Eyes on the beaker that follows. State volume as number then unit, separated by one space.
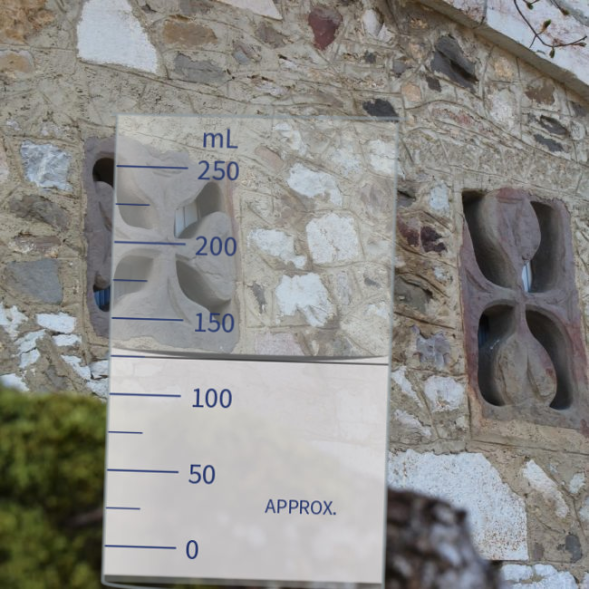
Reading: 125 mL
